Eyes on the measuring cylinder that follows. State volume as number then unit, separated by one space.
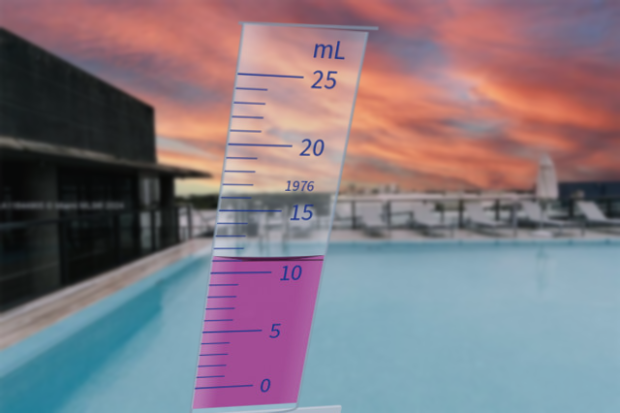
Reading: 11 mL
